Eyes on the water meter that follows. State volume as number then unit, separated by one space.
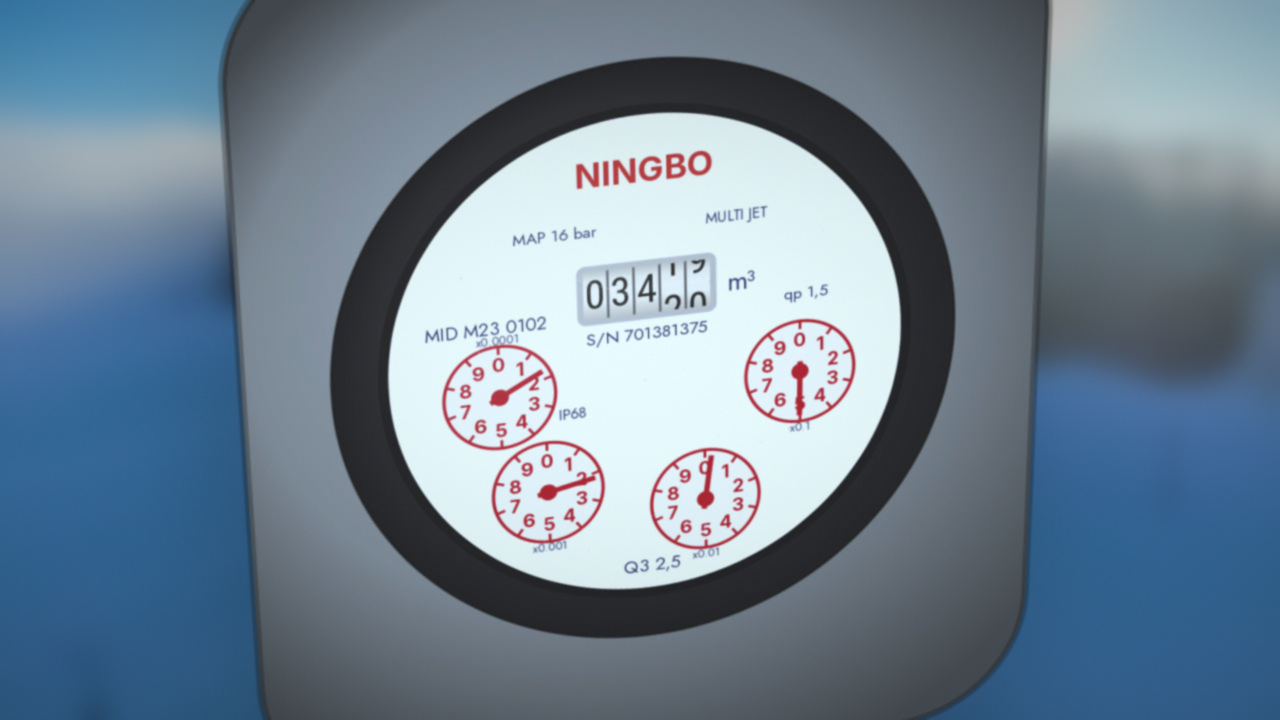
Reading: 3419.5021 m³
